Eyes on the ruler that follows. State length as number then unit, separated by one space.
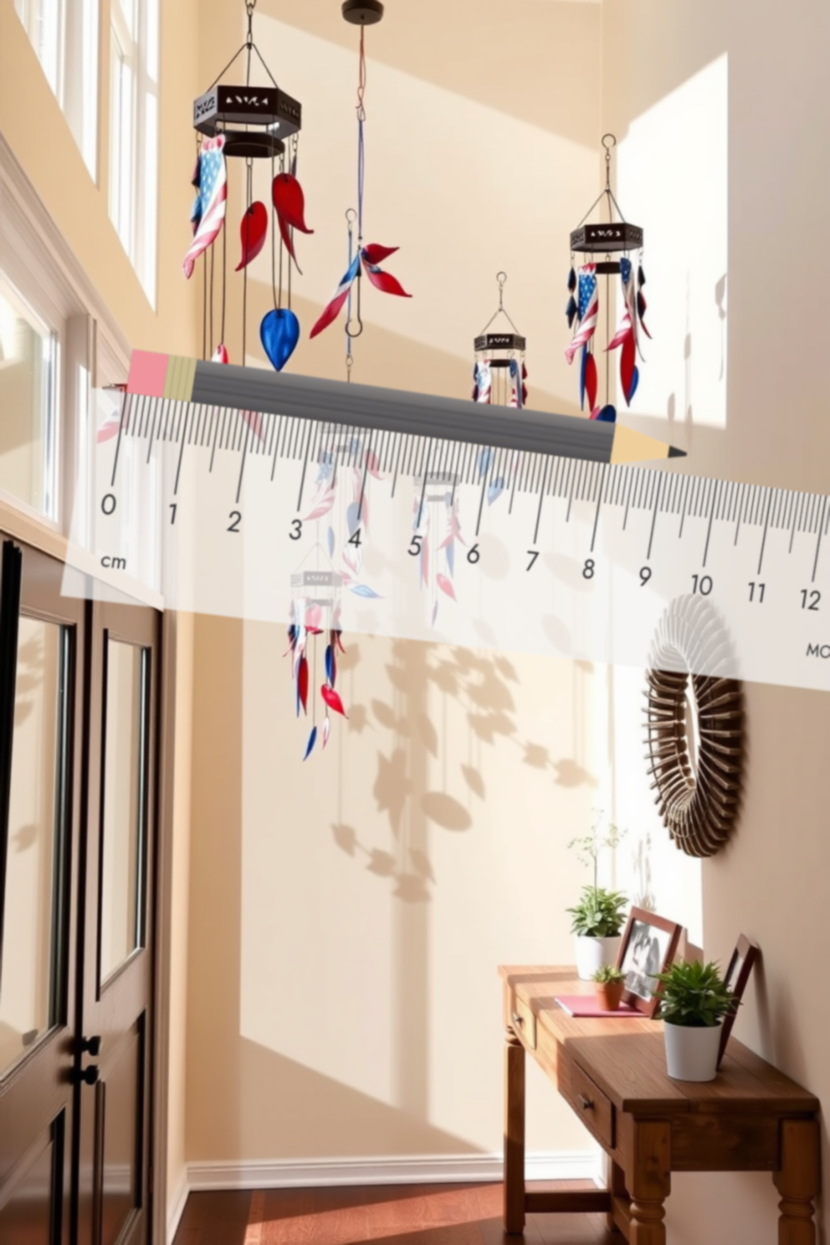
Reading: 9.4 cm
